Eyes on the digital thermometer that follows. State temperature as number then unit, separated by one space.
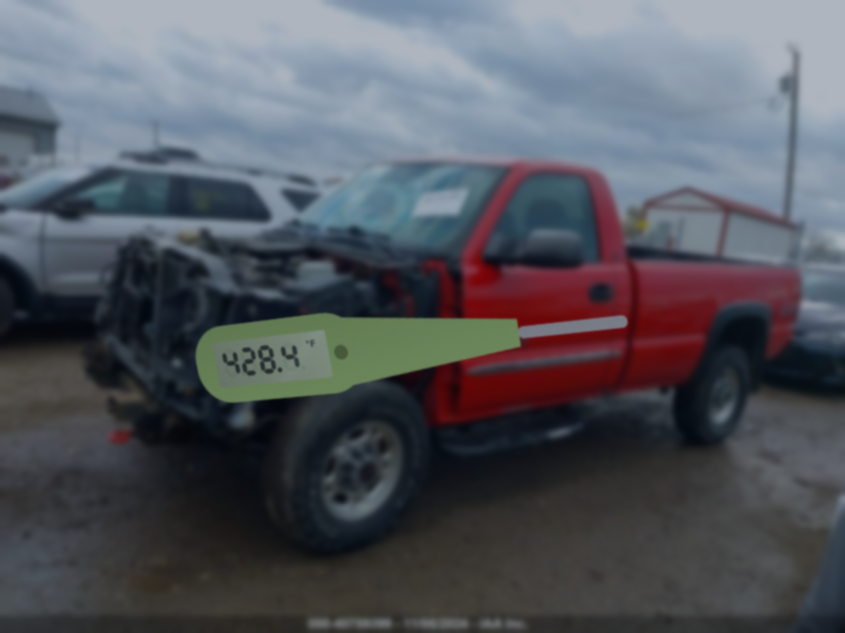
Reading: 428.4 °F
